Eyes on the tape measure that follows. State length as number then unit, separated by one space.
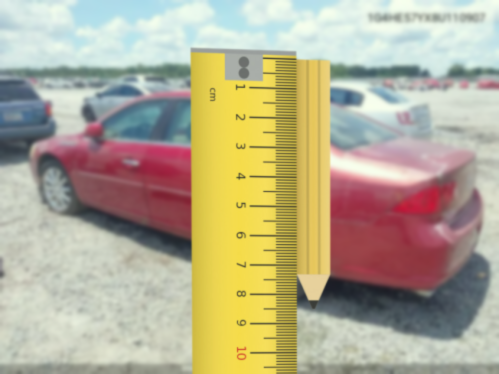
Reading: 8.5 cm
